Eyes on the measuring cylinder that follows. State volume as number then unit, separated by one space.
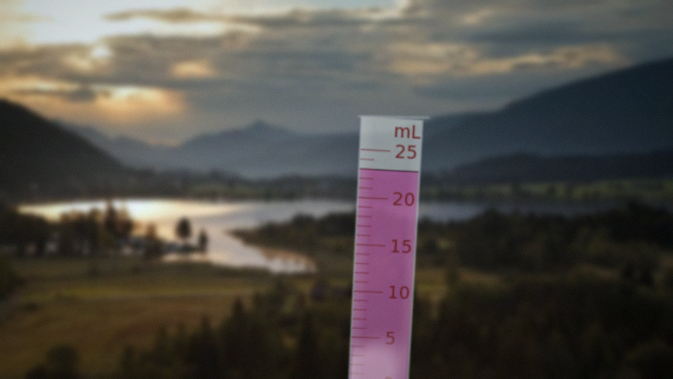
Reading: 23 mL
